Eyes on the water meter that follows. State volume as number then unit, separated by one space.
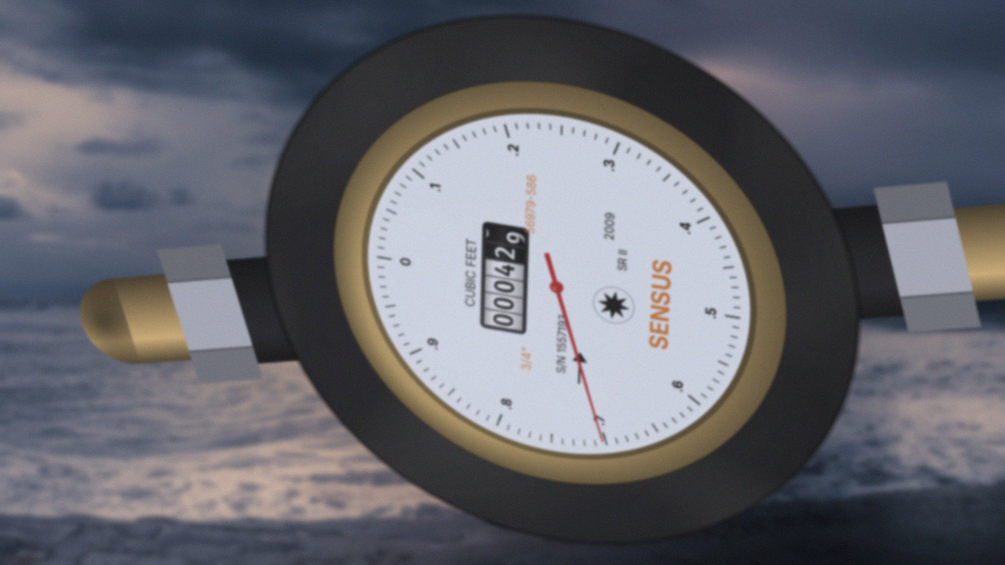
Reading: 428.70 ft³
